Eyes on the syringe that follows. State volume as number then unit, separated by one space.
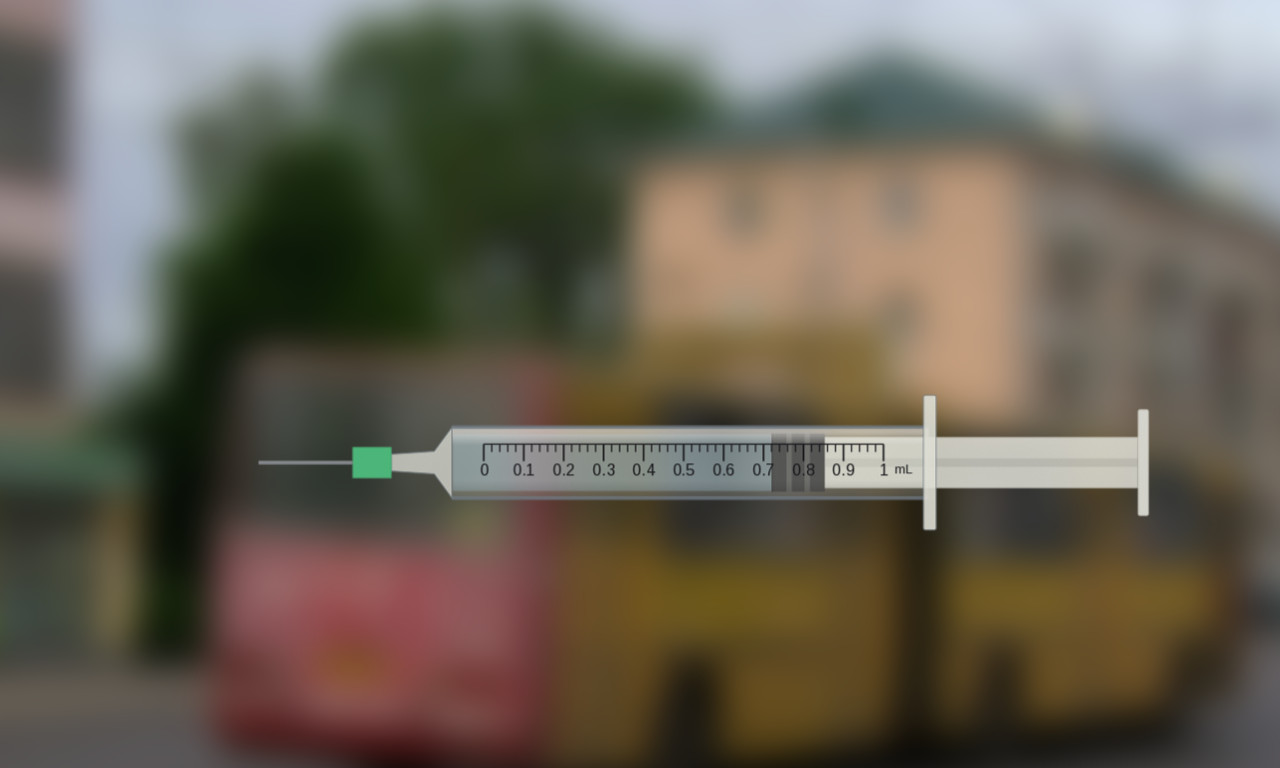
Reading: 0.72 mL
